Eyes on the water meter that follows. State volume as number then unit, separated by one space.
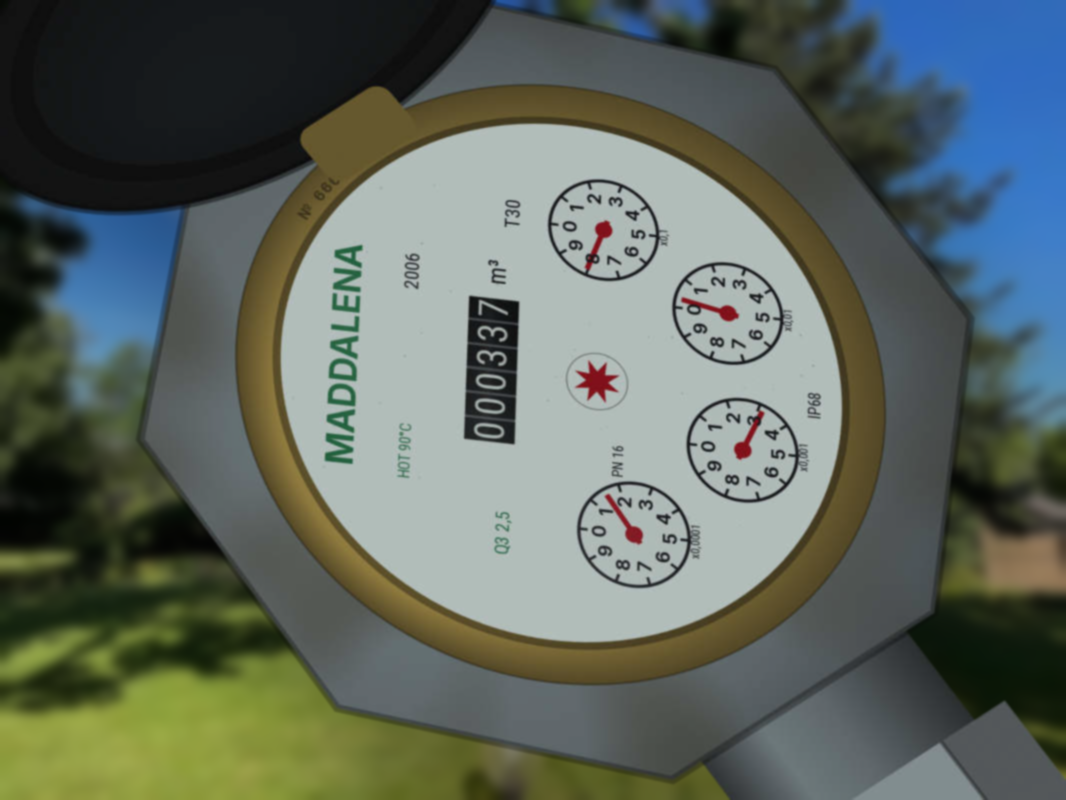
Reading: 337.8031 m³
